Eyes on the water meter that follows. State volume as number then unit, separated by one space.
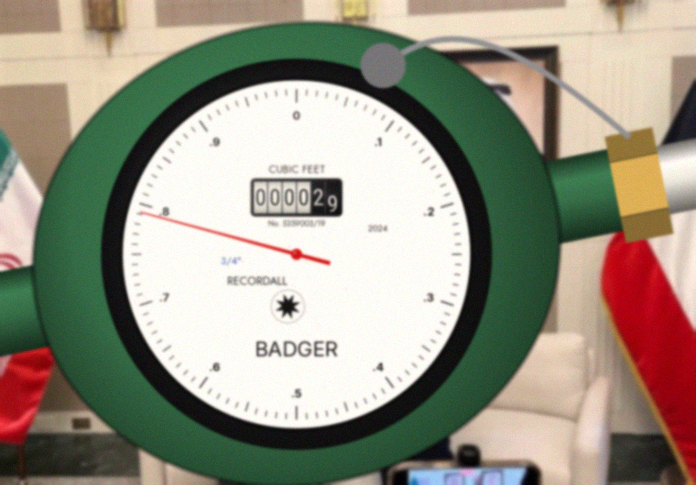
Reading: 28.79 ft³
